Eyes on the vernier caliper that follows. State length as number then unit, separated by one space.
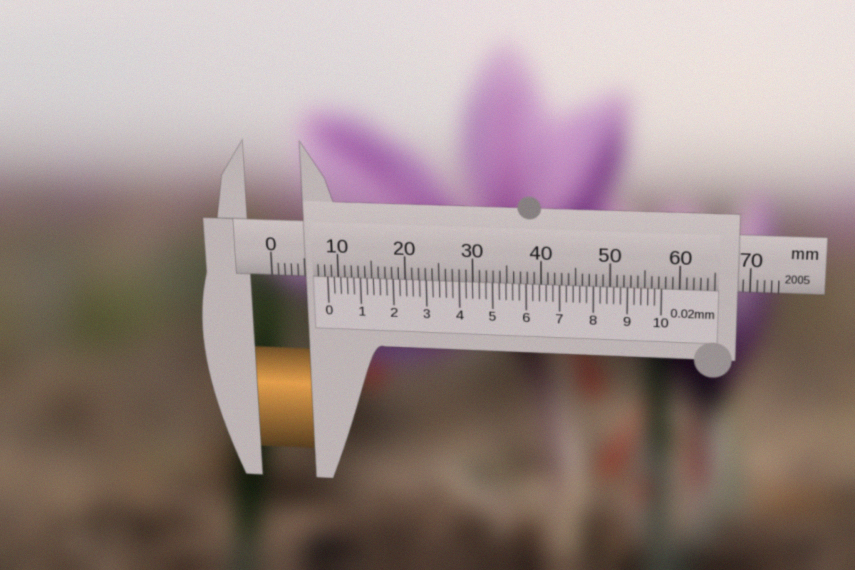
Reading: 8.4 mm
